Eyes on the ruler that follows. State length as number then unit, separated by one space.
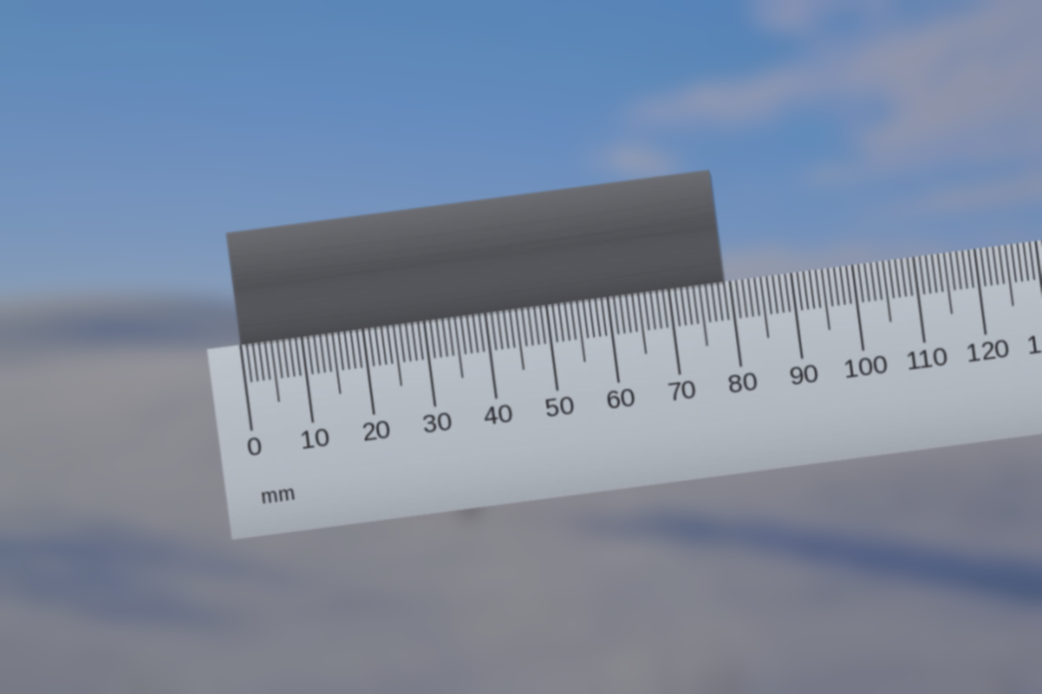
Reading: 79 mm
